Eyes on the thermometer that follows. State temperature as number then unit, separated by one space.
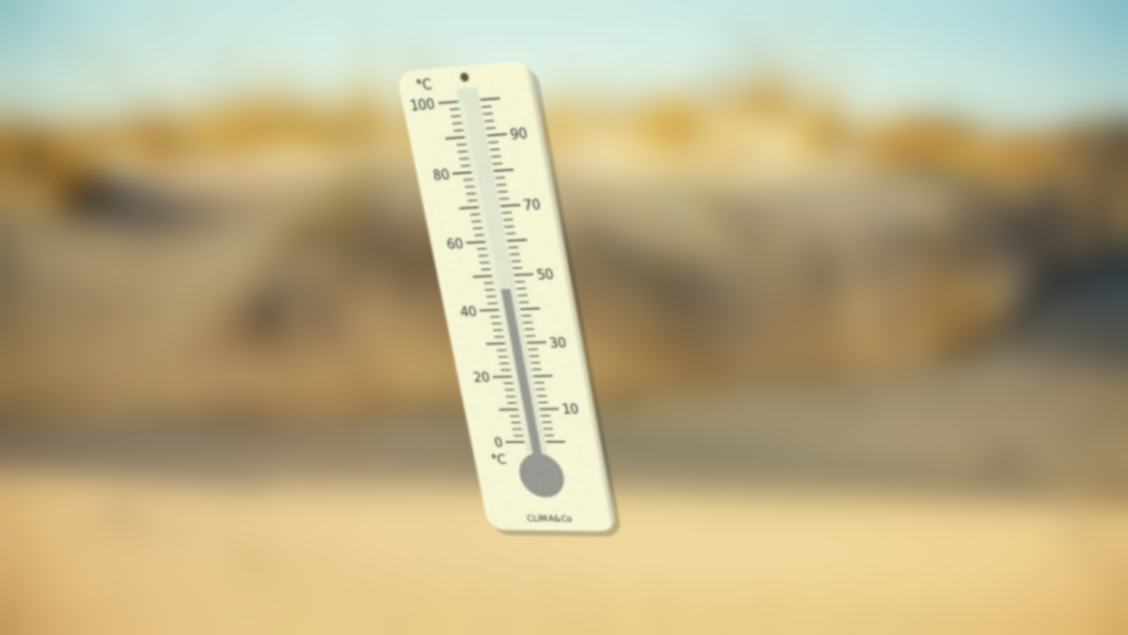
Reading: 46 °C
